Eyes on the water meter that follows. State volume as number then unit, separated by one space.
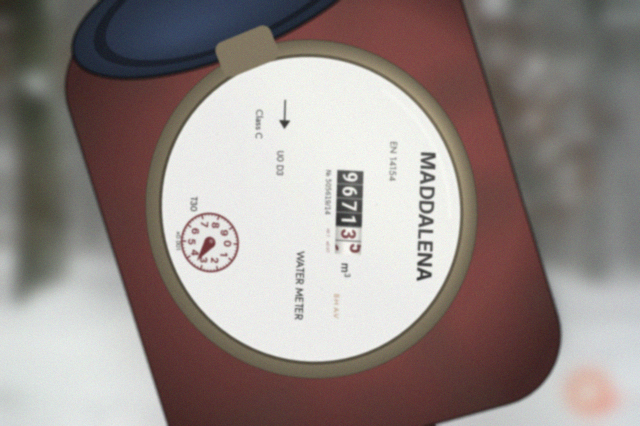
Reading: 9671.353 m³
